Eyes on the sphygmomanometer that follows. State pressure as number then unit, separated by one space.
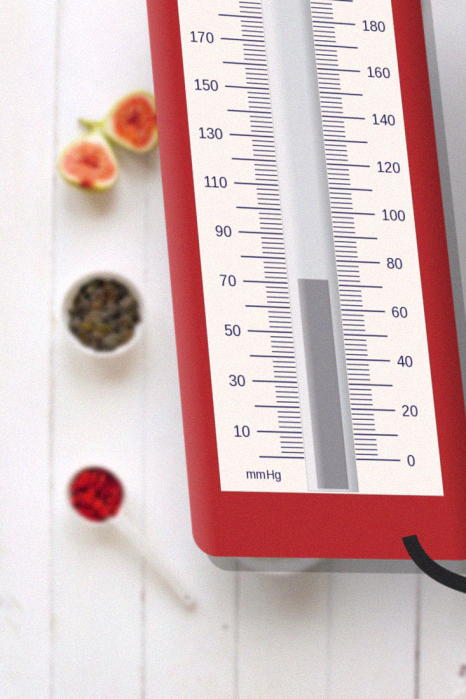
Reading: 72 mmHg
